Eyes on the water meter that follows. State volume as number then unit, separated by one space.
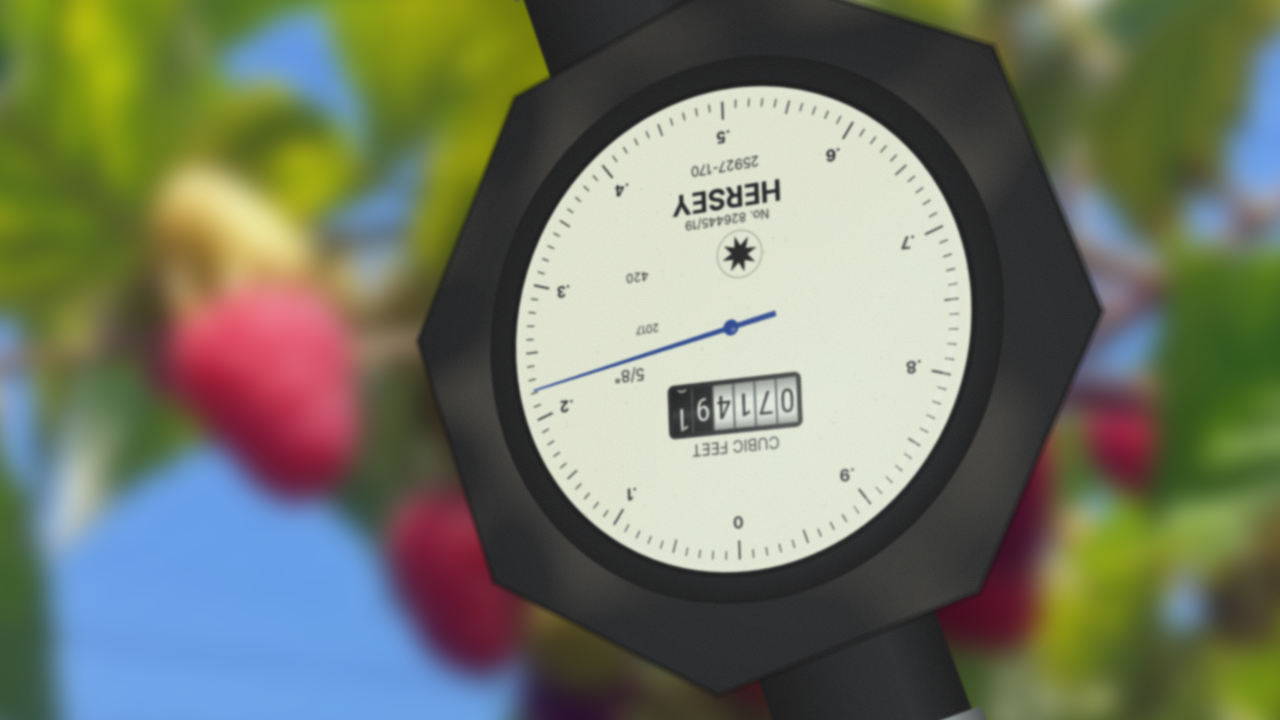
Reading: 71491.22 ft³
